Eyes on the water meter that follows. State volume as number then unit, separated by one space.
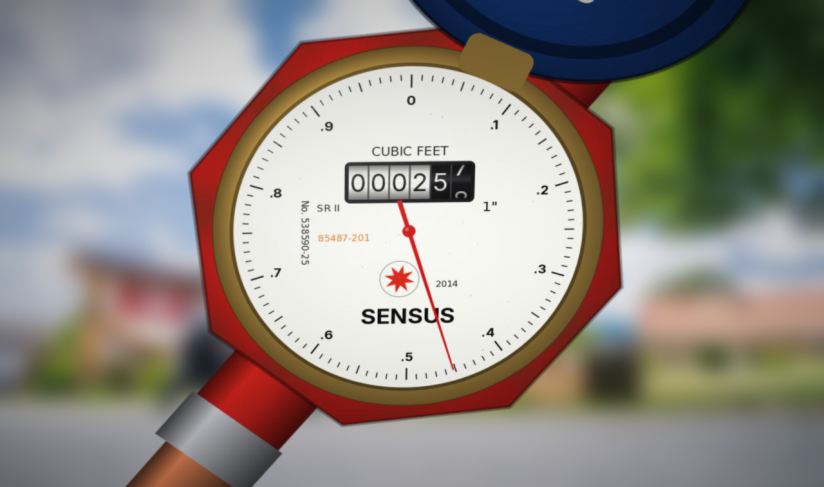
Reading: 257.45 ft³
